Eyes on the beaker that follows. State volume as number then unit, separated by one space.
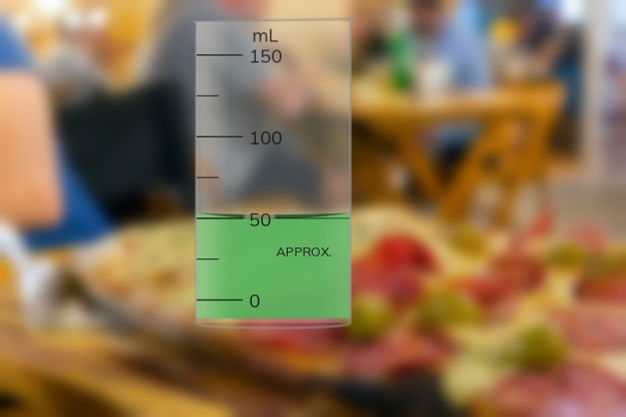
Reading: 50 mL
